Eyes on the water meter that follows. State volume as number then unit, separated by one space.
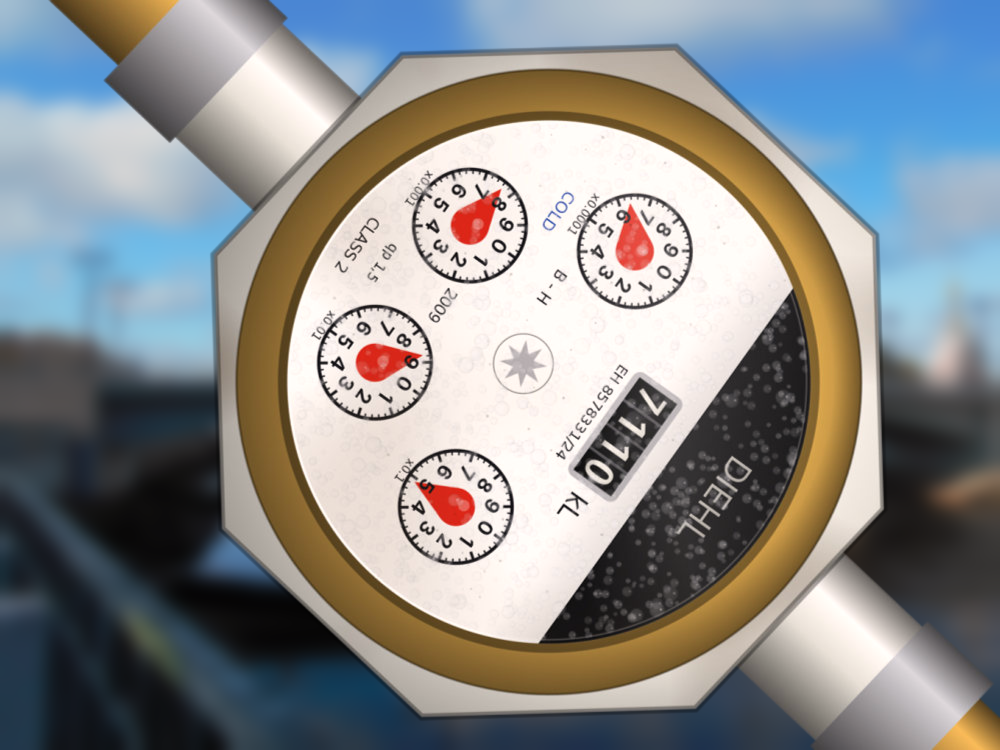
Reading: 7110.4876 kL
